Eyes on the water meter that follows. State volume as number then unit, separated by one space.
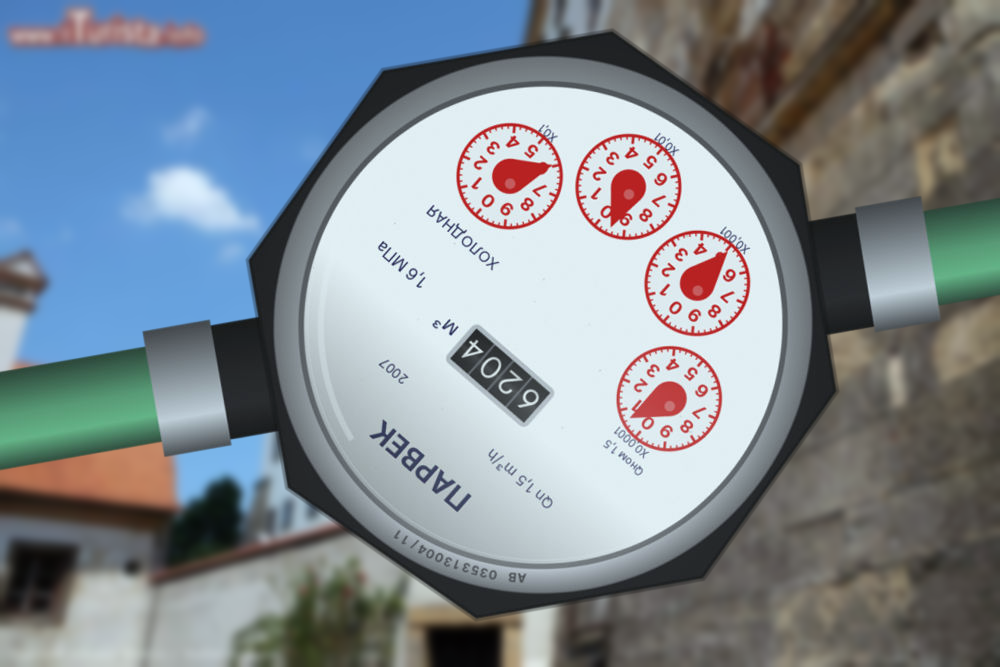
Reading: 6204.5950 m³
